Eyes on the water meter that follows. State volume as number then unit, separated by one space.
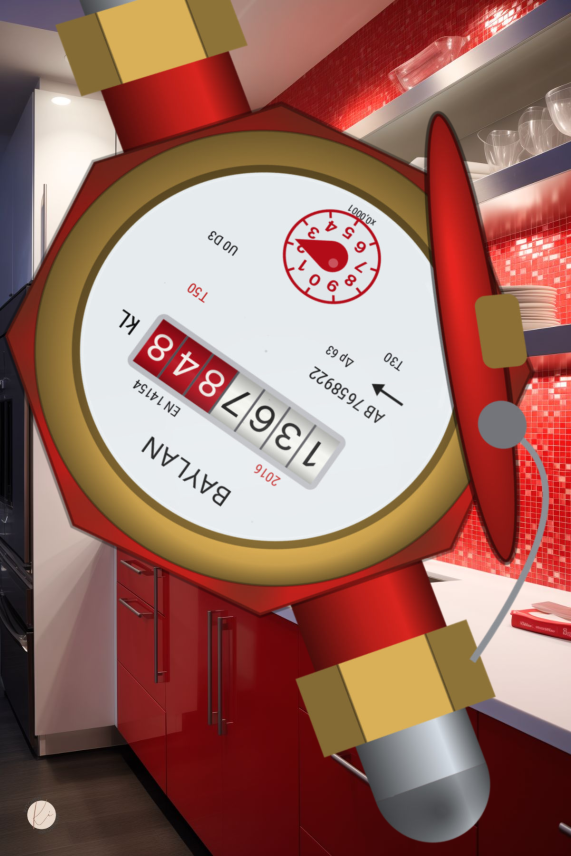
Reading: 1367.8482 kL
